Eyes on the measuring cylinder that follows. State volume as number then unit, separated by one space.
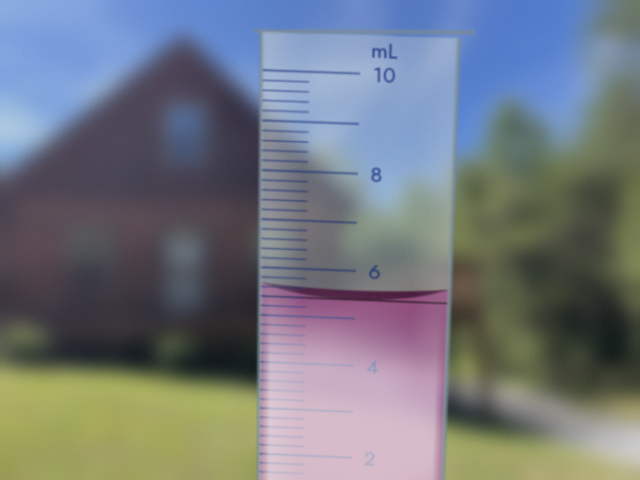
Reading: 5.4 mL
